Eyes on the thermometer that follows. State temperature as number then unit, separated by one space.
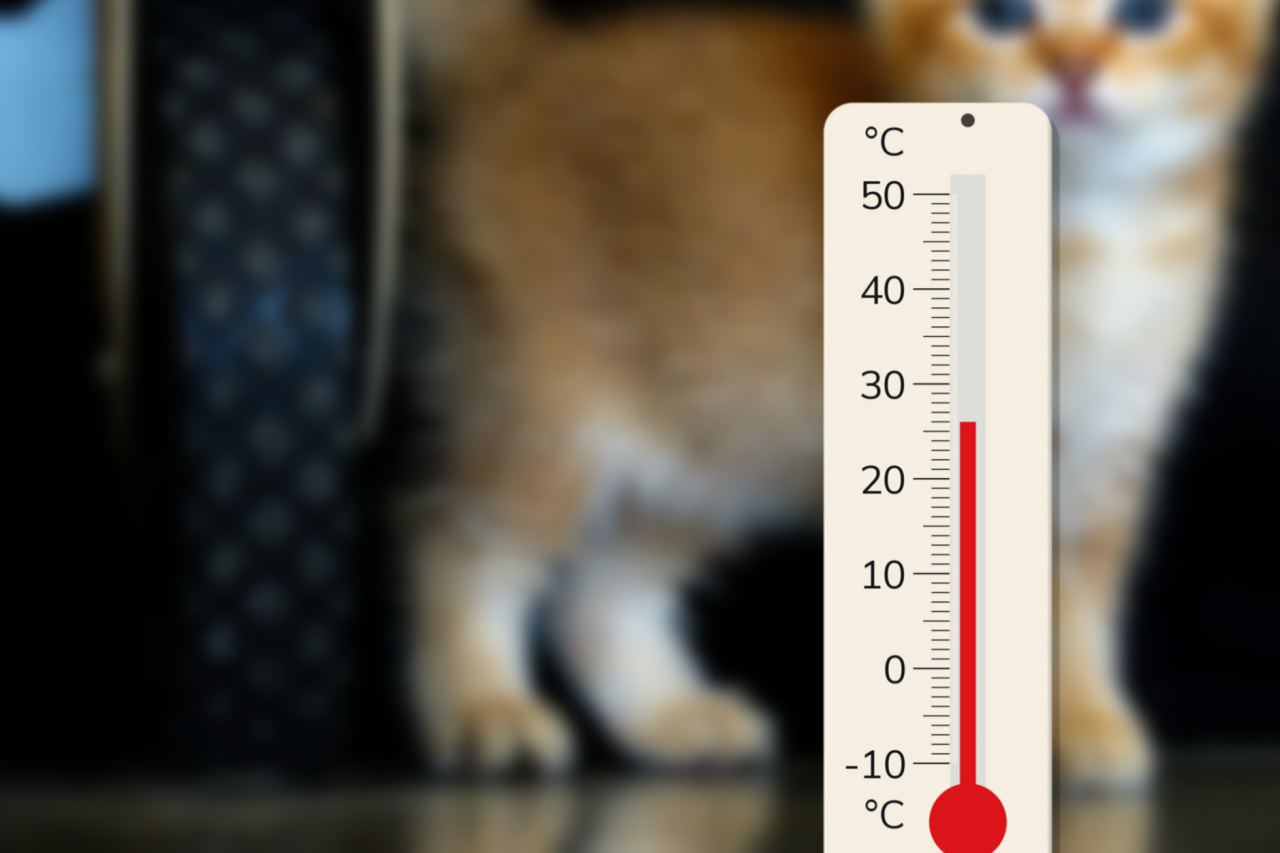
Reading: 26 °C
